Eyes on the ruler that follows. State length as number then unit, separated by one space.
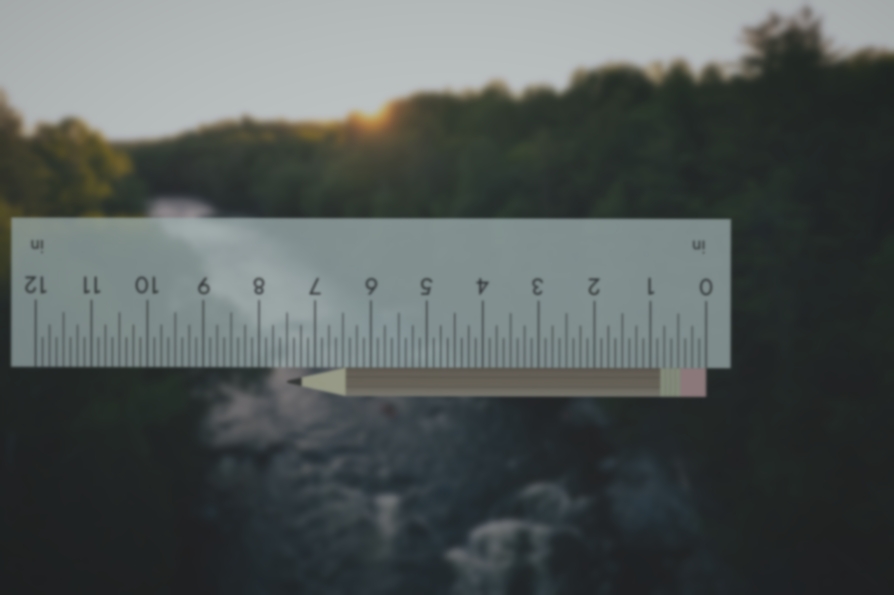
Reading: 7.5 in
